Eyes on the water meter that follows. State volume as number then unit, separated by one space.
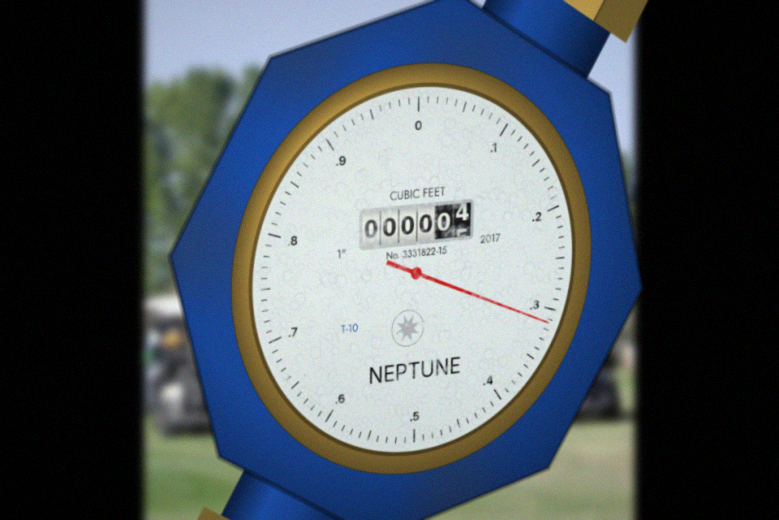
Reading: 4.31 ft³
